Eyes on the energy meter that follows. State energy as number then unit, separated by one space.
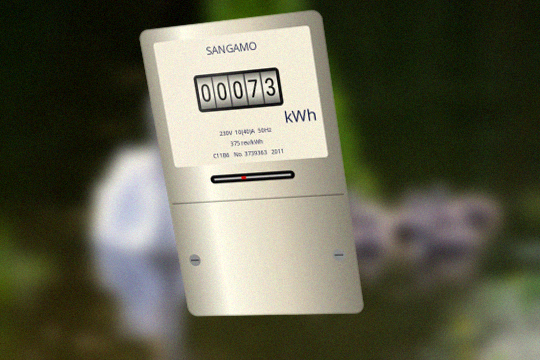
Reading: 73 kWh
